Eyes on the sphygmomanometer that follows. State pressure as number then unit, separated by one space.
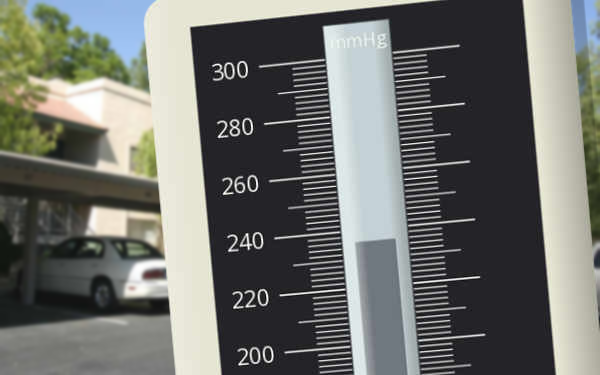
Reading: 236 mmHg
